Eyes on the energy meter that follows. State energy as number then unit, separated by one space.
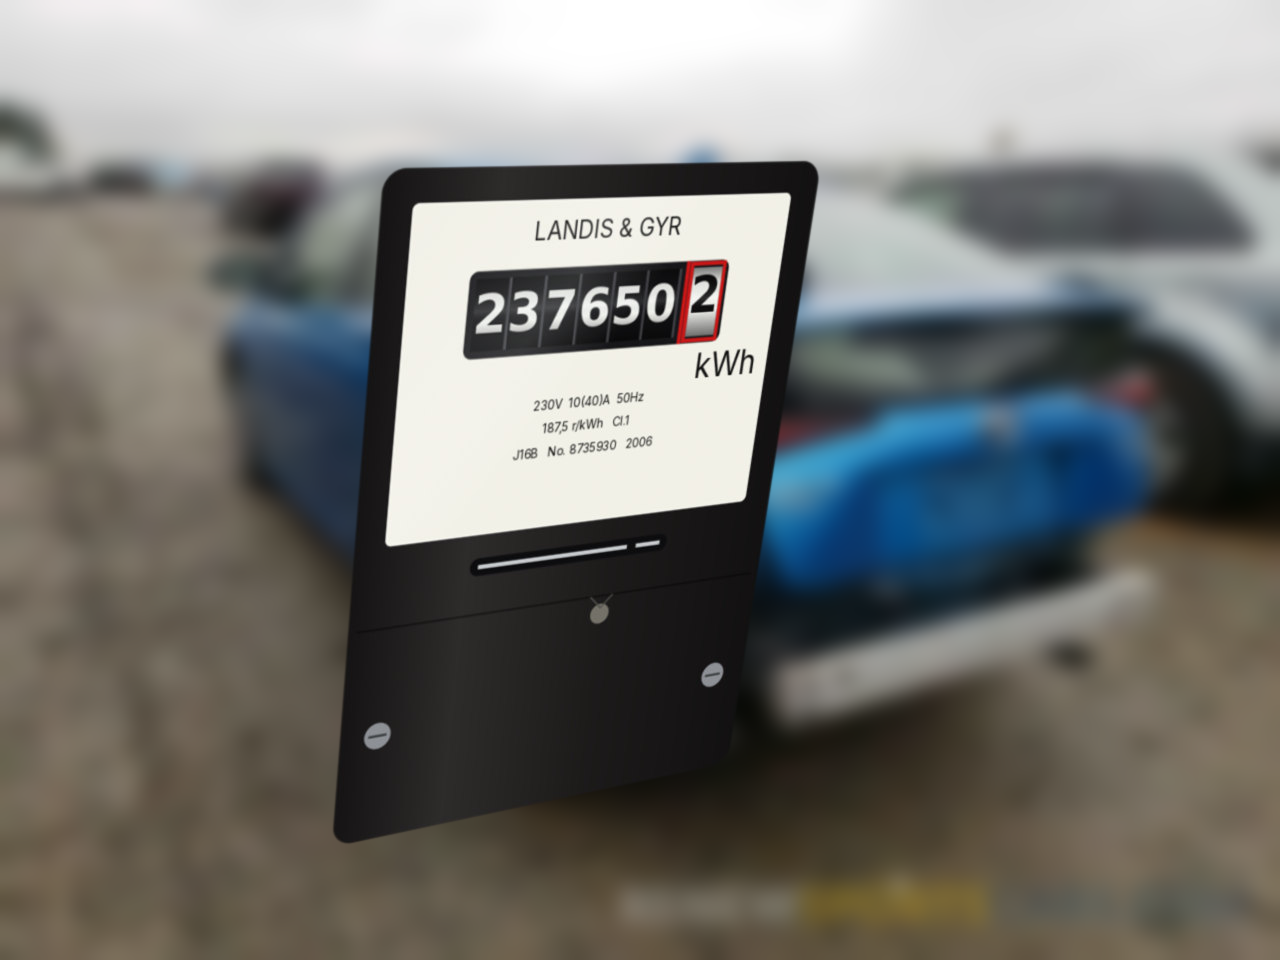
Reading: 237650.2 kWh
